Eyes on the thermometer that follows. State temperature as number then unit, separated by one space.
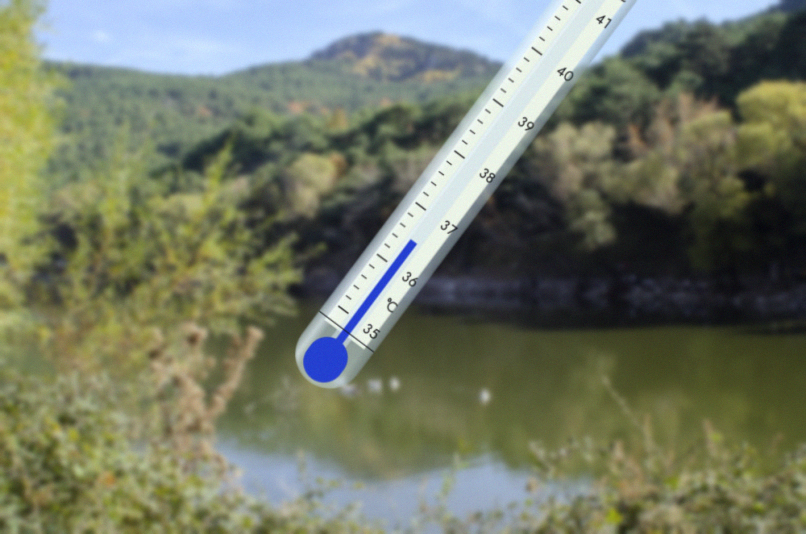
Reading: 36.5 °C
